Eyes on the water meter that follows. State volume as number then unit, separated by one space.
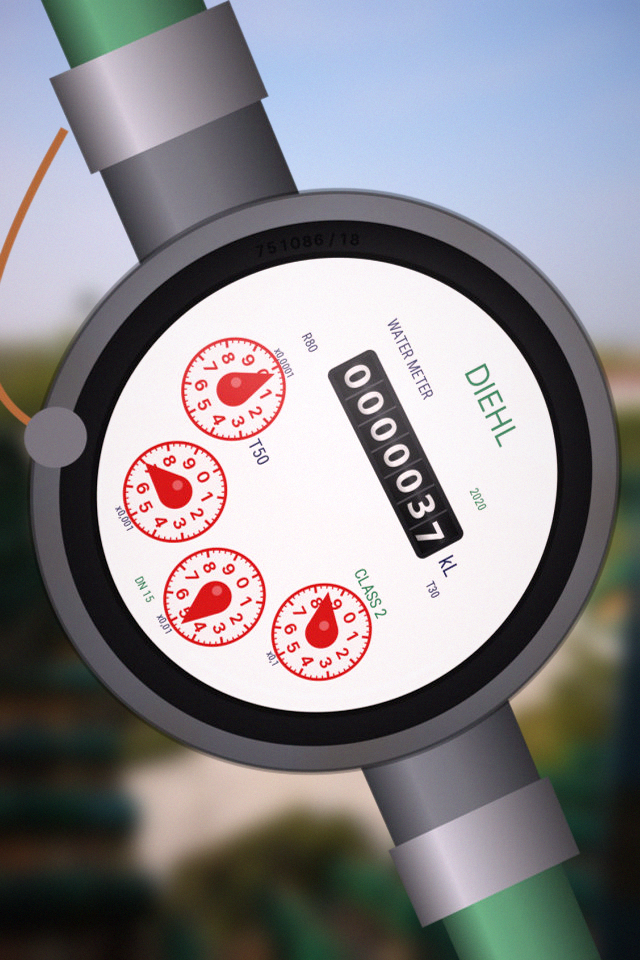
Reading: 36.8470 kL
